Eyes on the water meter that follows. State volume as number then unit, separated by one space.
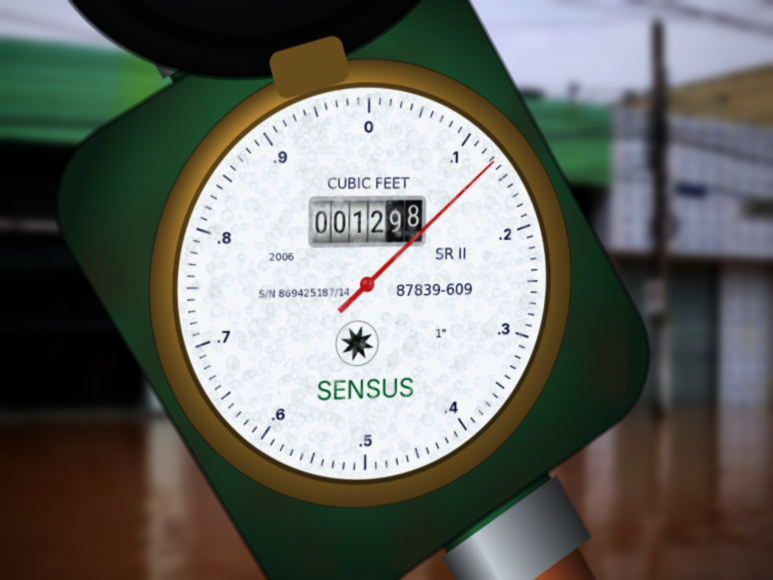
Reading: 1298.13 ft³
